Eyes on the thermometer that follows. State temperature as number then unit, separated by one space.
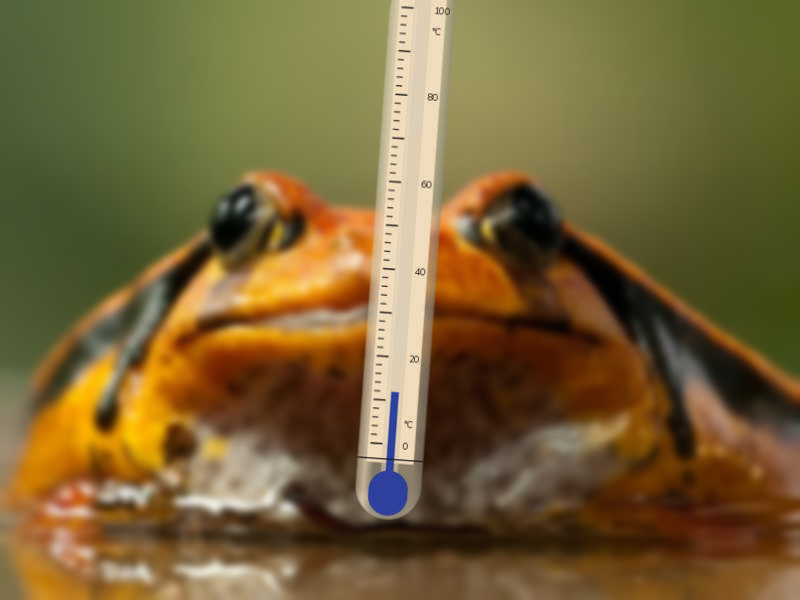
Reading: 12 °C
